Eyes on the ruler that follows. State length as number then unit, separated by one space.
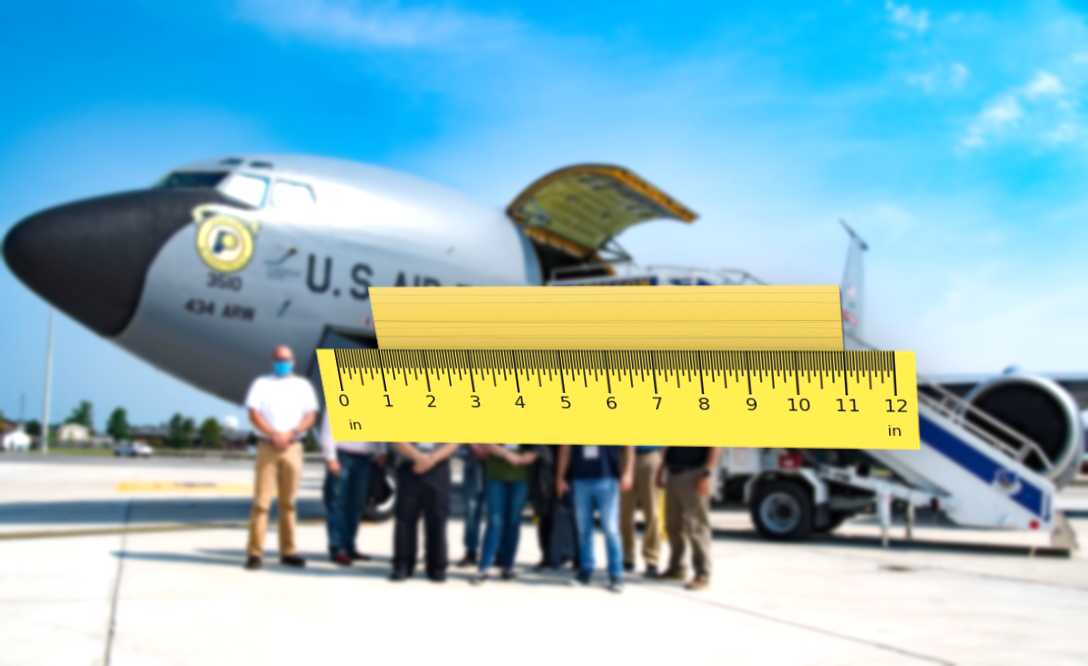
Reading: 10 in
